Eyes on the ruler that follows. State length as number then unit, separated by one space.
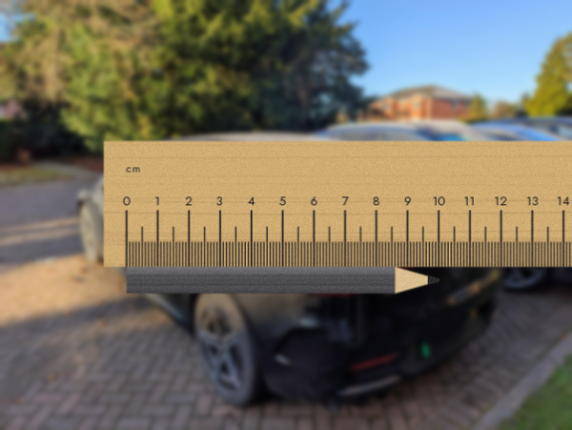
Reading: 10 cm
